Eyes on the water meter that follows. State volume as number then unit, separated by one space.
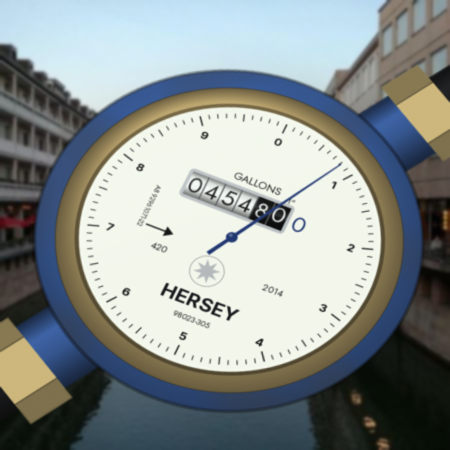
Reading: 454800.8 gal
